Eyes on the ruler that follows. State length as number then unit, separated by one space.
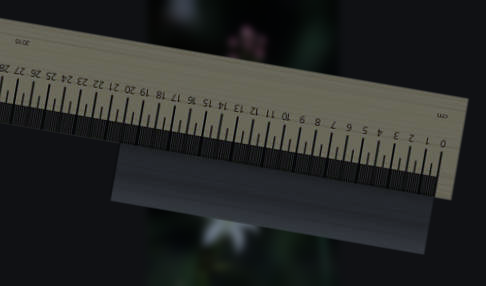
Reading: 20 cm
